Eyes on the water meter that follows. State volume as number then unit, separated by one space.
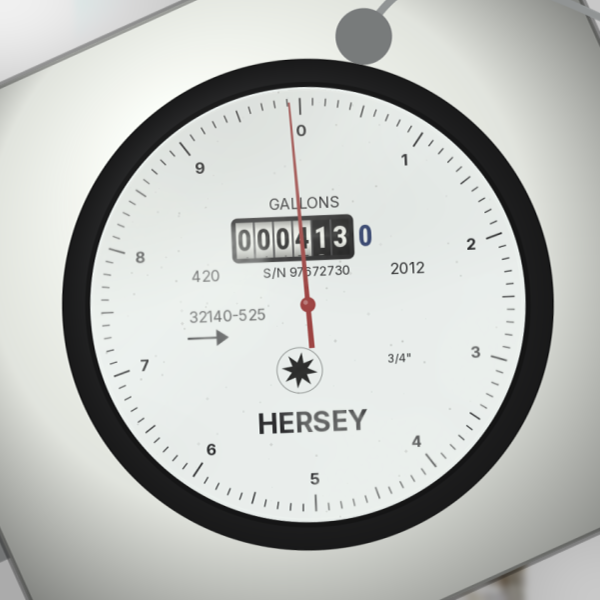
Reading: 4129.9 gal
